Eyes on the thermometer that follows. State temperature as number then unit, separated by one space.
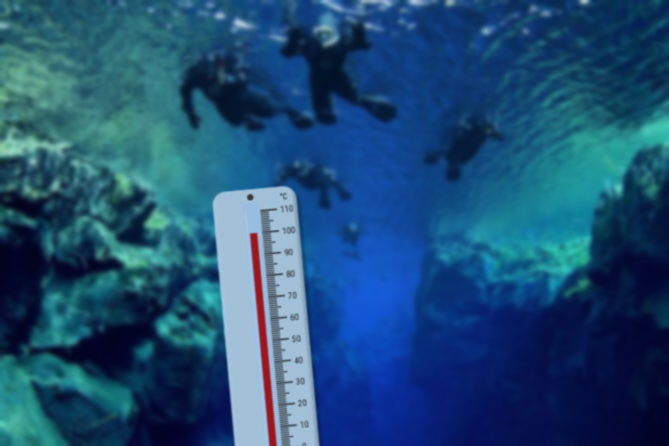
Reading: 100 °C
